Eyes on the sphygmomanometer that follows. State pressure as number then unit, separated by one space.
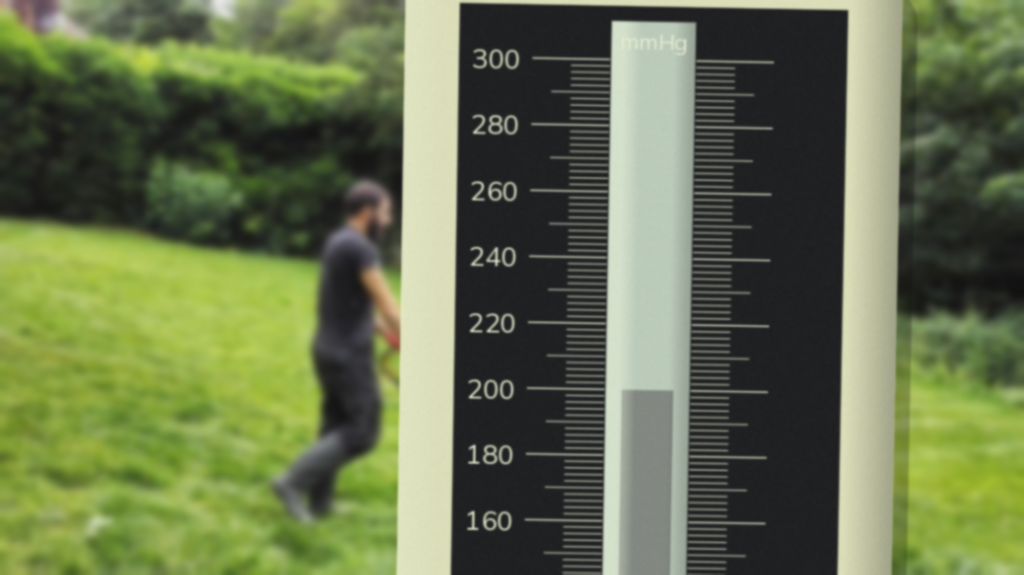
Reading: 200 mmHg
